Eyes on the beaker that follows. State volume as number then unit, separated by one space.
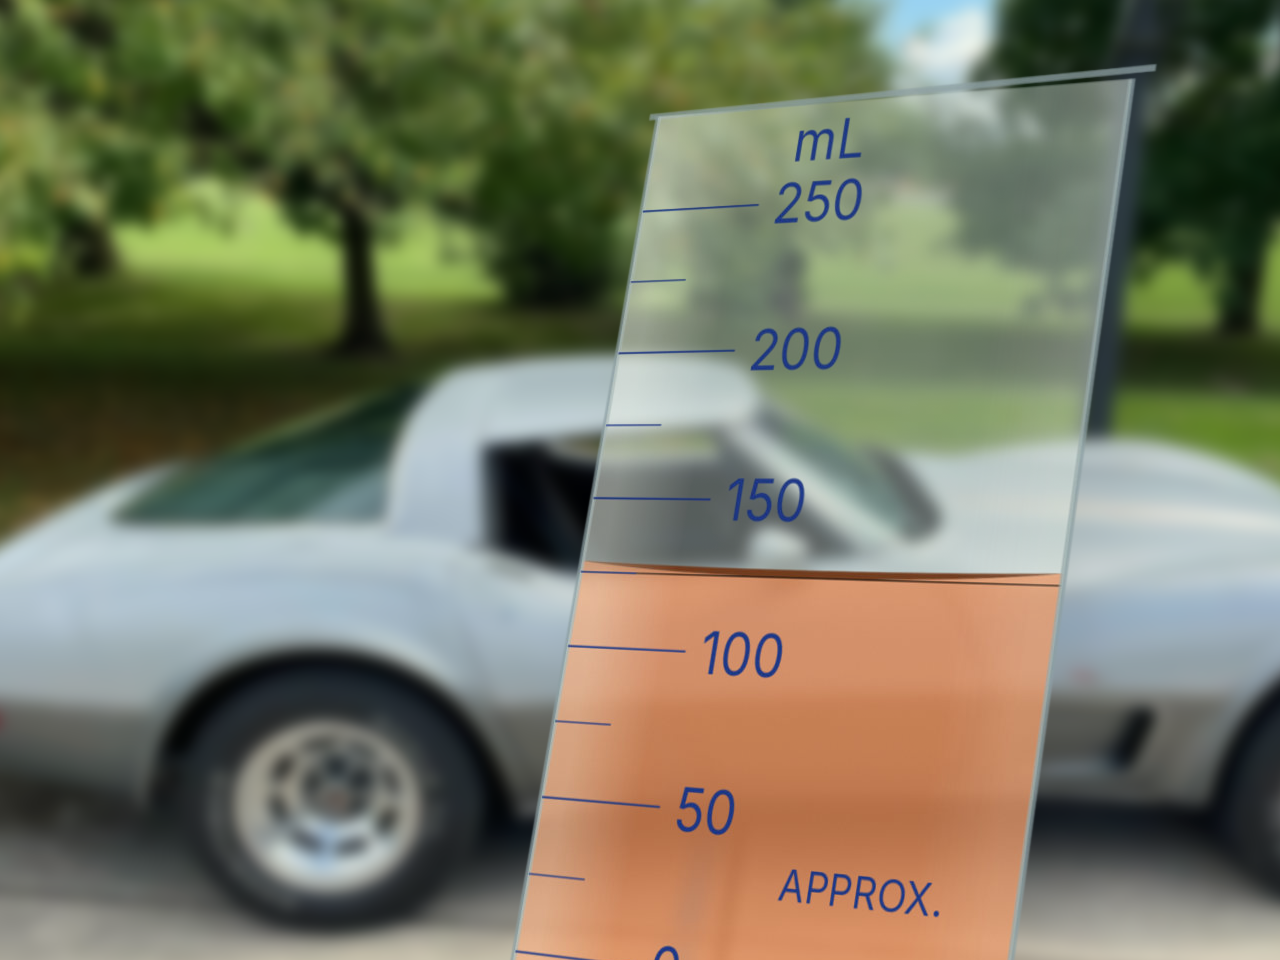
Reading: 125 mL
